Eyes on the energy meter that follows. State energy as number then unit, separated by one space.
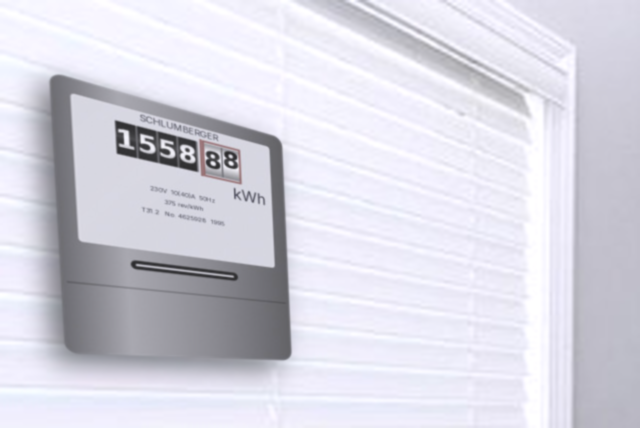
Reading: 1558.88 kWh
